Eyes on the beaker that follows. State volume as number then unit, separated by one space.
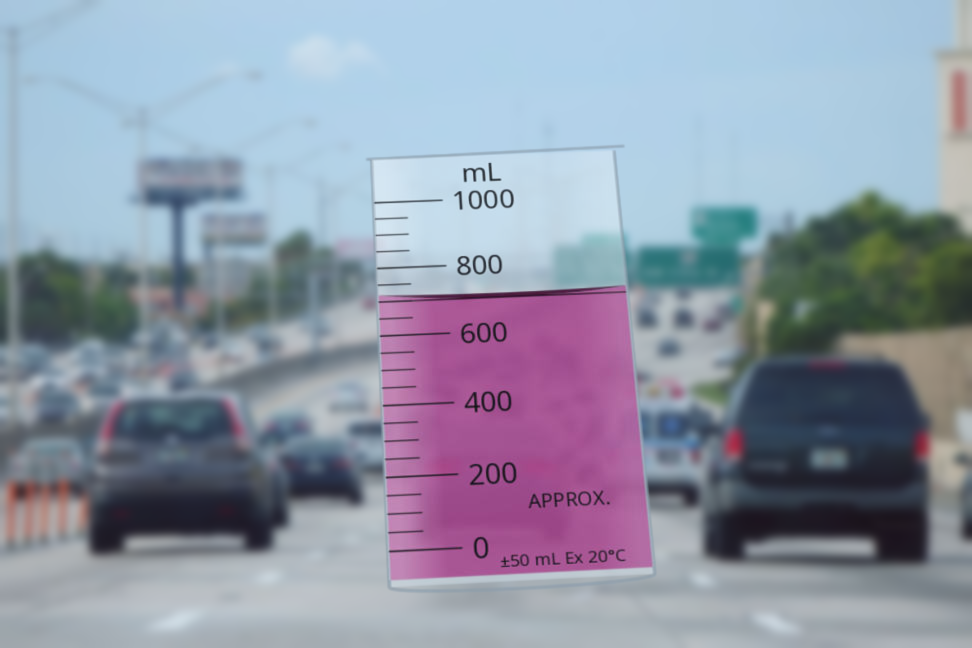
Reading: 700 mL
